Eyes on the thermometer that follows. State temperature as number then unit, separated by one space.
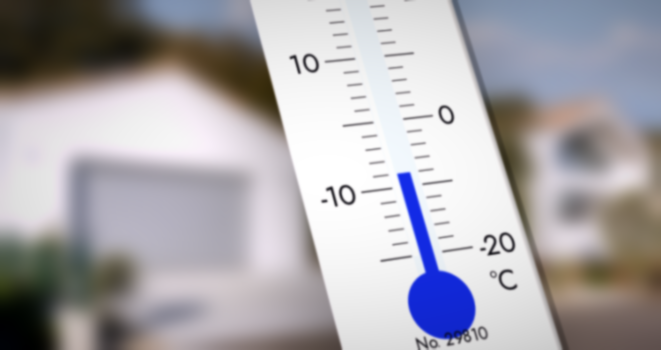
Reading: -8 °C
